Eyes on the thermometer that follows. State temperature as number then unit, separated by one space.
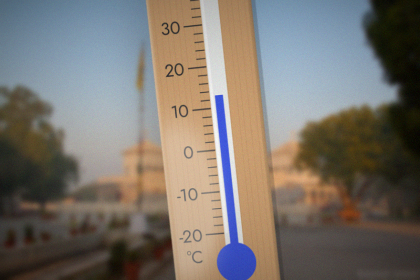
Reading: 13 °C
